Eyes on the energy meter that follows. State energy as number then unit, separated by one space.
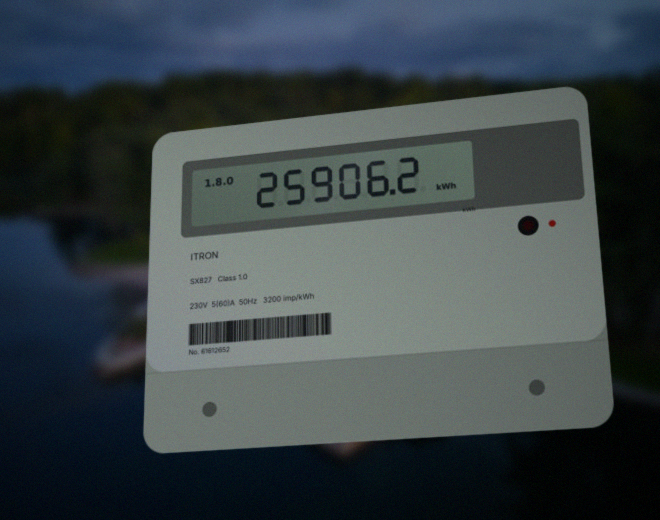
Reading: 25906.2 kWh
